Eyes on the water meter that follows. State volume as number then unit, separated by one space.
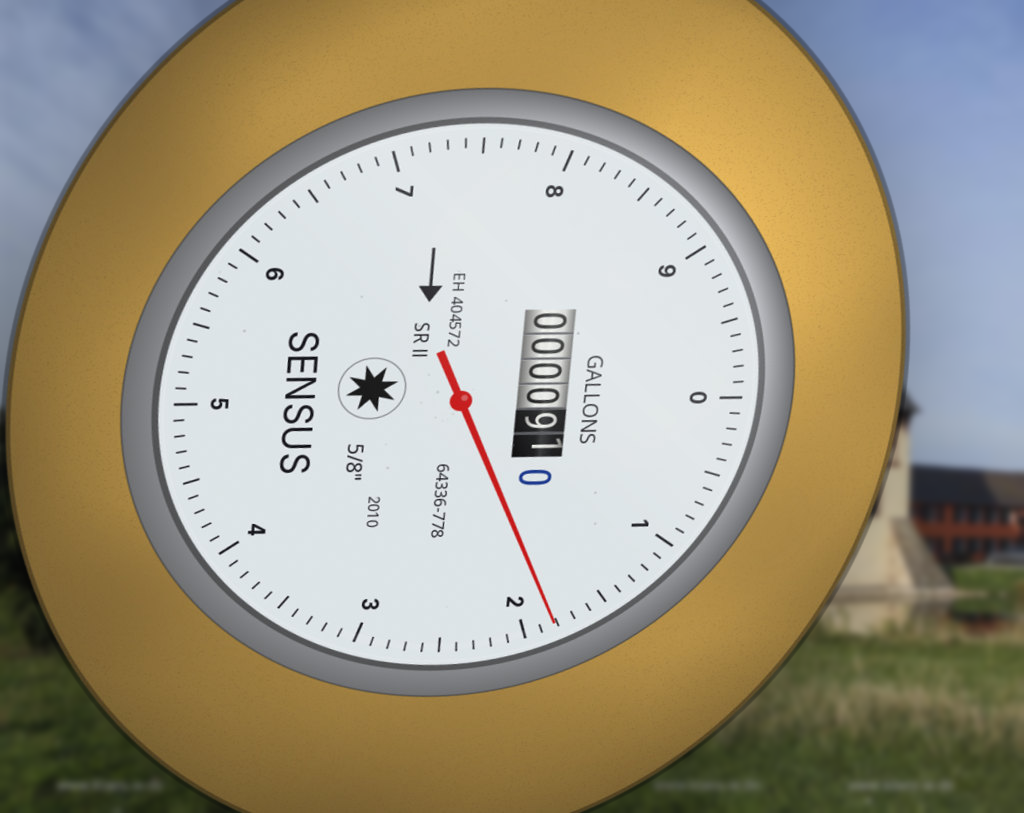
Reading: 911.8 gal
